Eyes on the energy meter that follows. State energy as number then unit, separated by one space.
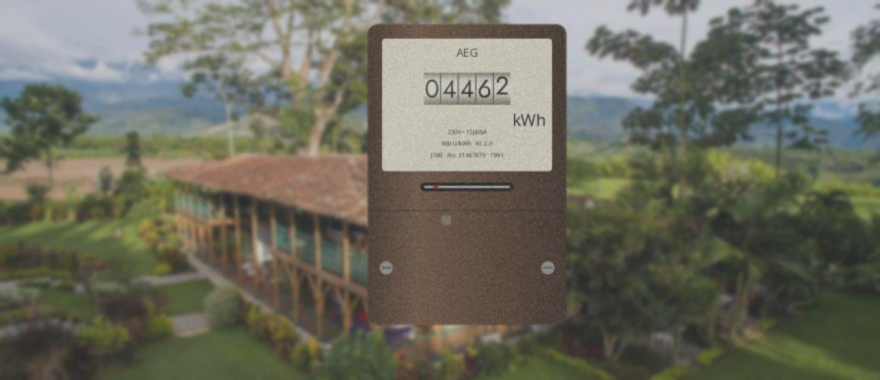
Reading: 4462 kWh
